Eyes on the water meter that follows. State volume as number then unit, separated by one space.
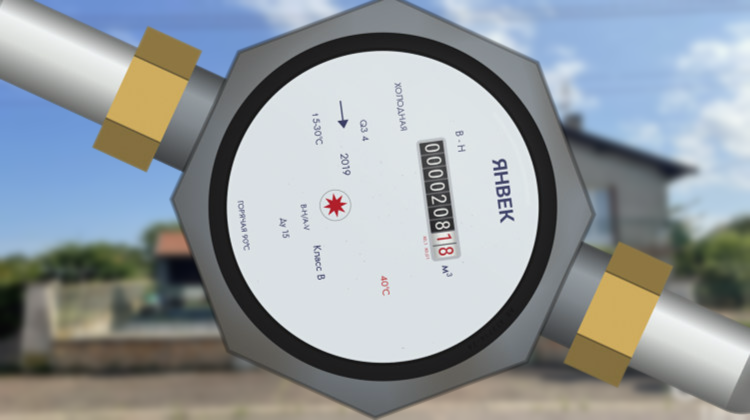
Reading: 208.18 m³
